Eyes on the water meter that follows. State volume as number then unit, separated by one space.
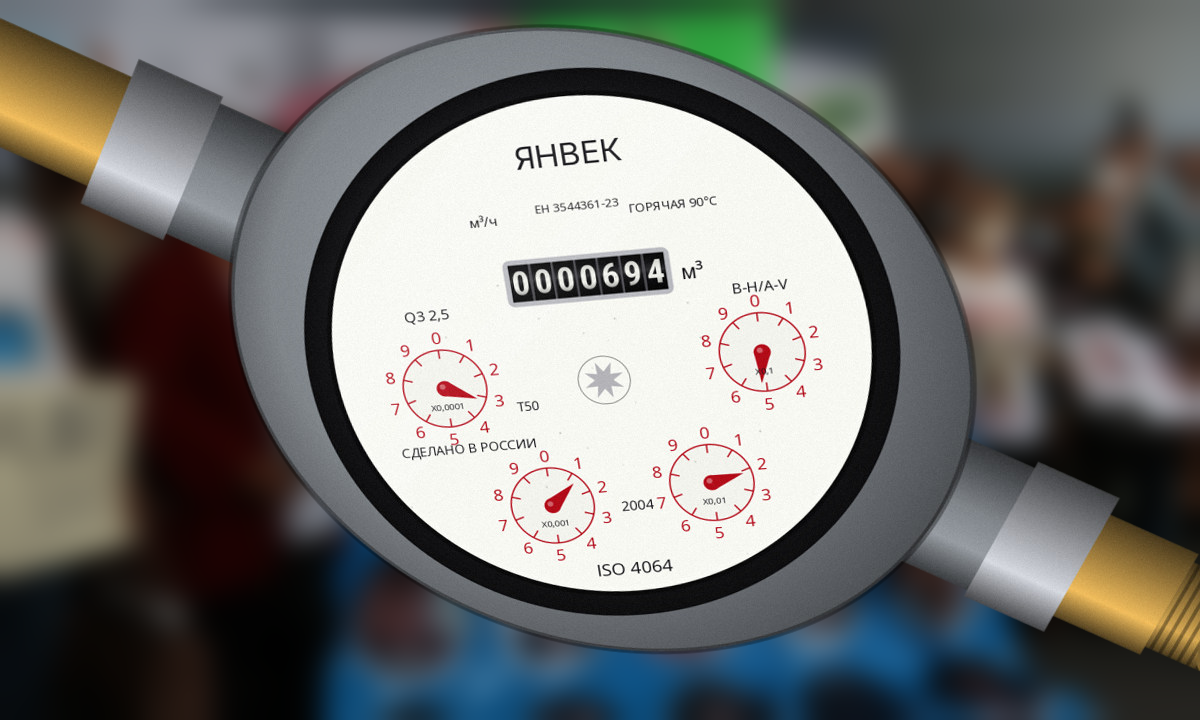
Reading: 694.5213 m³
